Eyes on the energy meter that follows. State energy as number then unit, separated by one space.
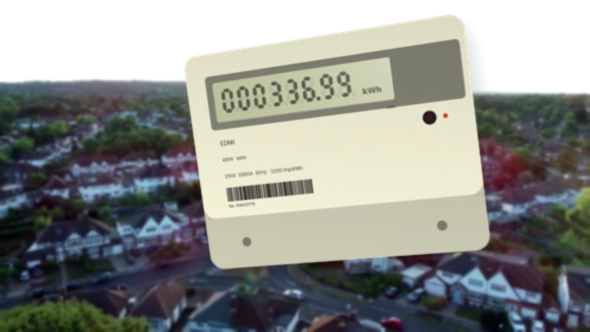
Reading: 336.99 kWh
